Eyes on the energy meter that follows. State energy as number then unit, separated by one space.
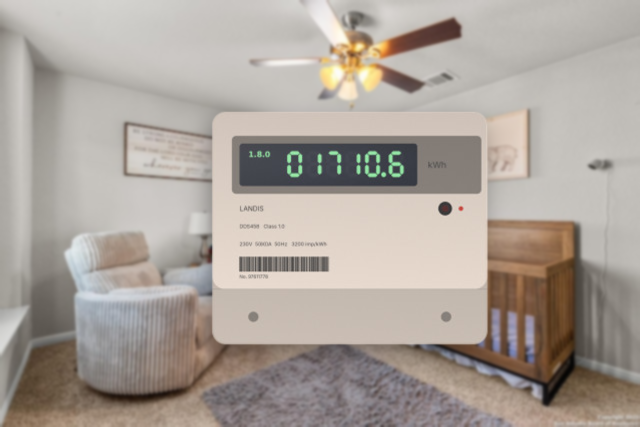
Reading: 1710.6 kWh
